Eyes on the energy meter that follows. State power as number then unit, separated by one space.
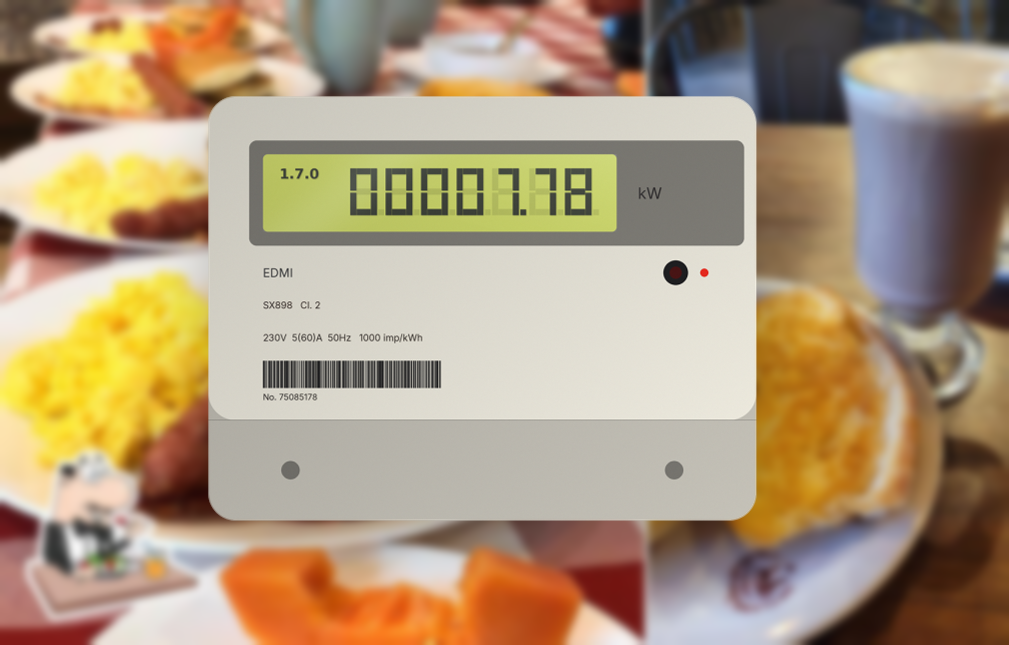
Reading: 7.78 kW
